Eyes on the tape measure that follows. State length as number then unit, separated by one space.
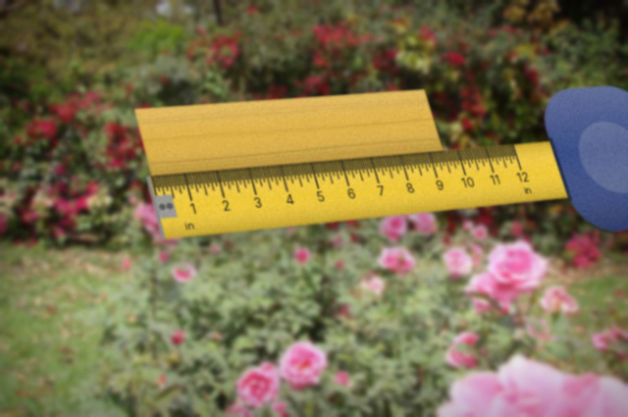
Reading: 9.5 in
